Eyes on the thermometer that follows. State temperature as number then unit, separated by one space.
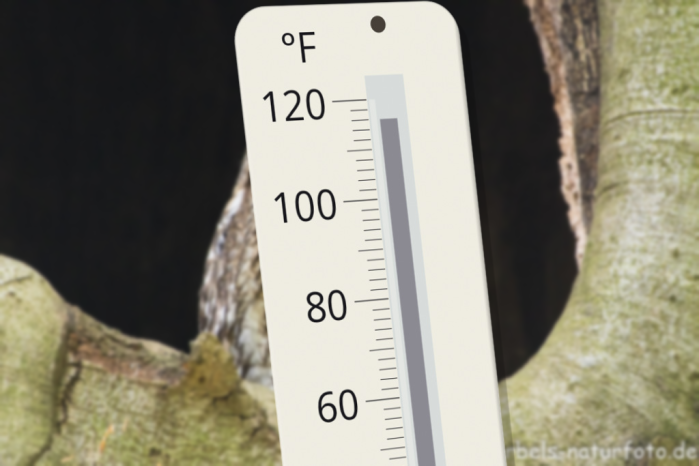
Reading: 116 °F
